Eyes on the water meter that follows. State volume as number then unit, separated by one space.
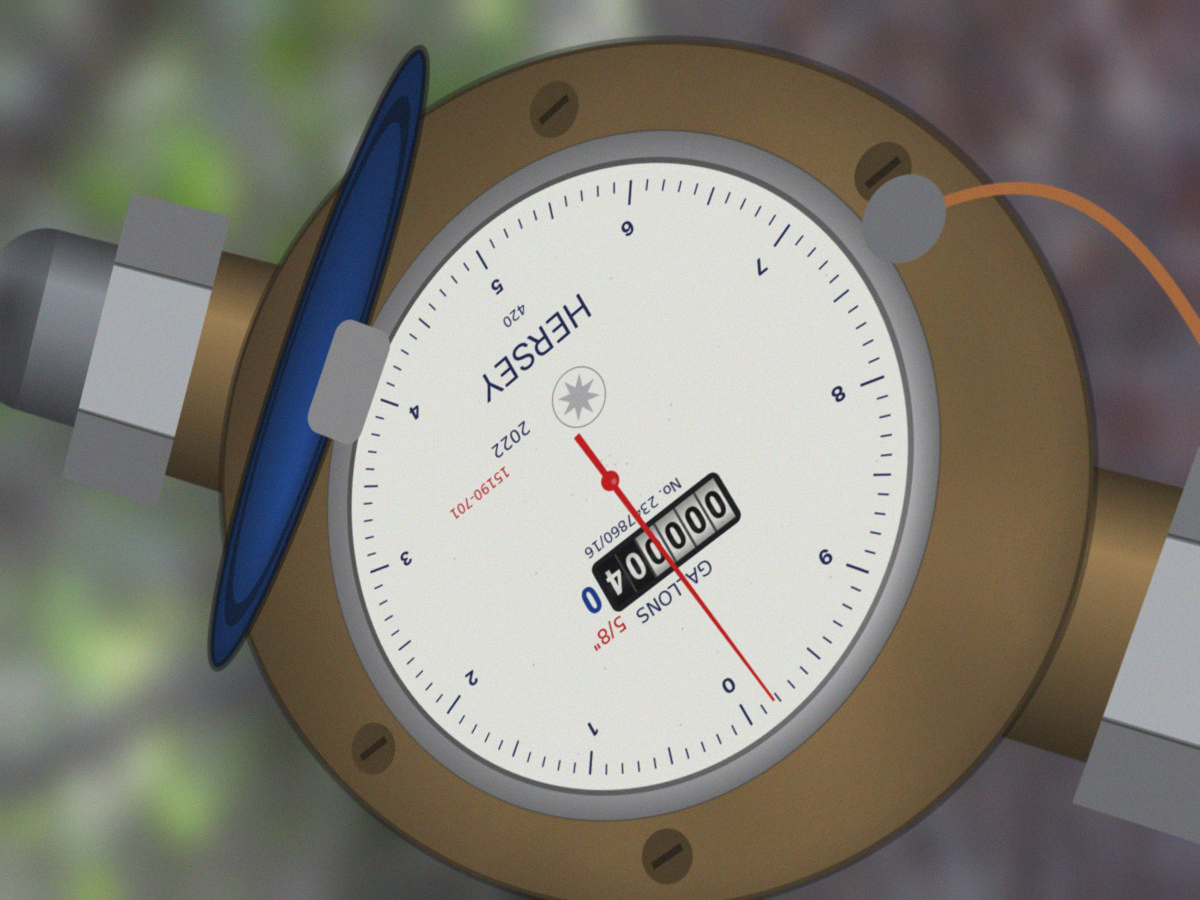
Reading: 39.8 gal
